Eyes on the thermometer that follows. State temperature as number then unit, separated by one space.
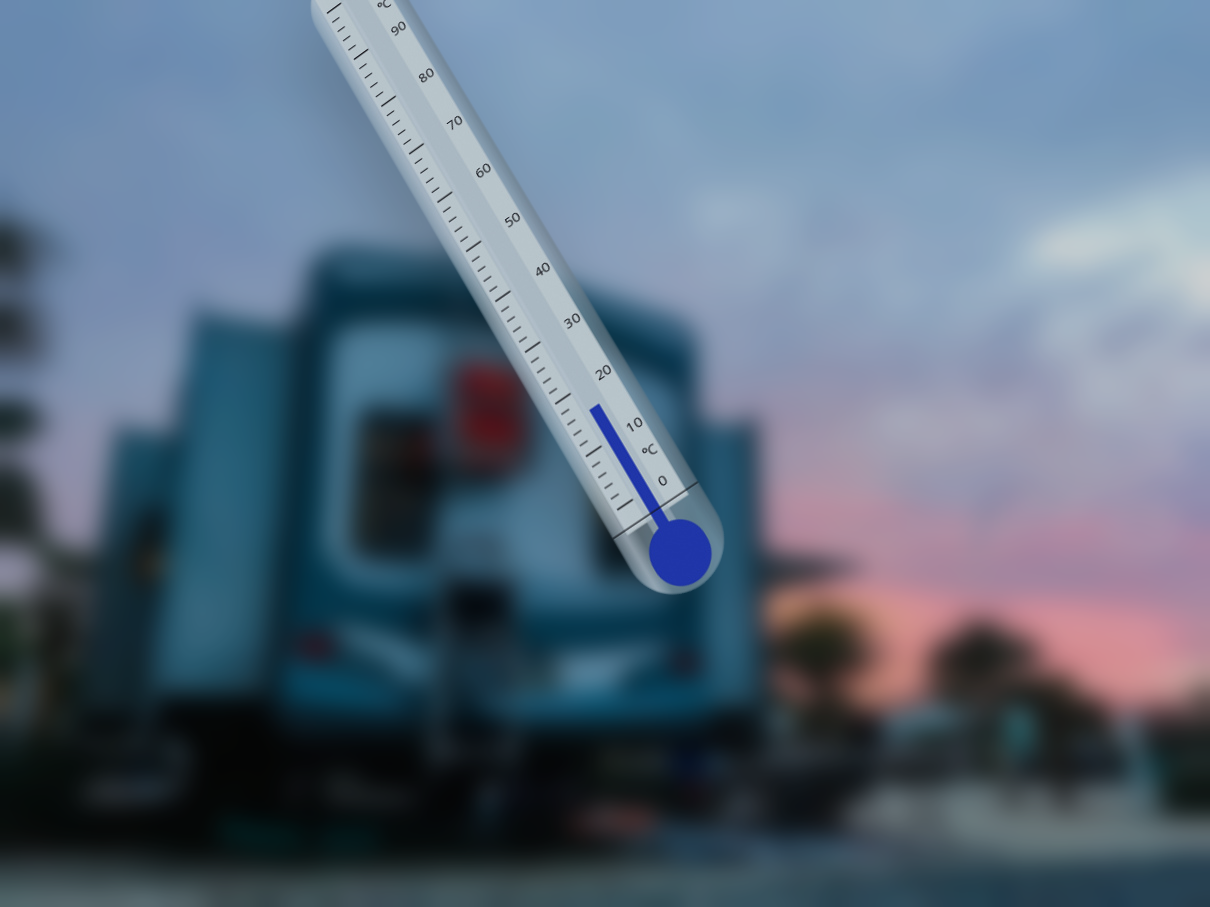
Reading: 16 °C
